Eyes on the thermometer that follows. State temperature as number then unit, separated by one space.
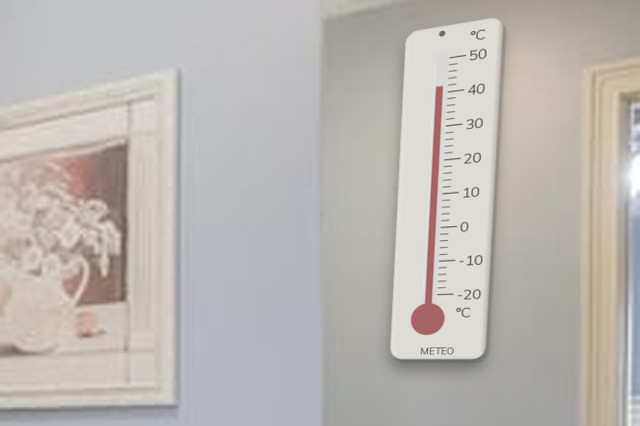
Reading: 42 °C
